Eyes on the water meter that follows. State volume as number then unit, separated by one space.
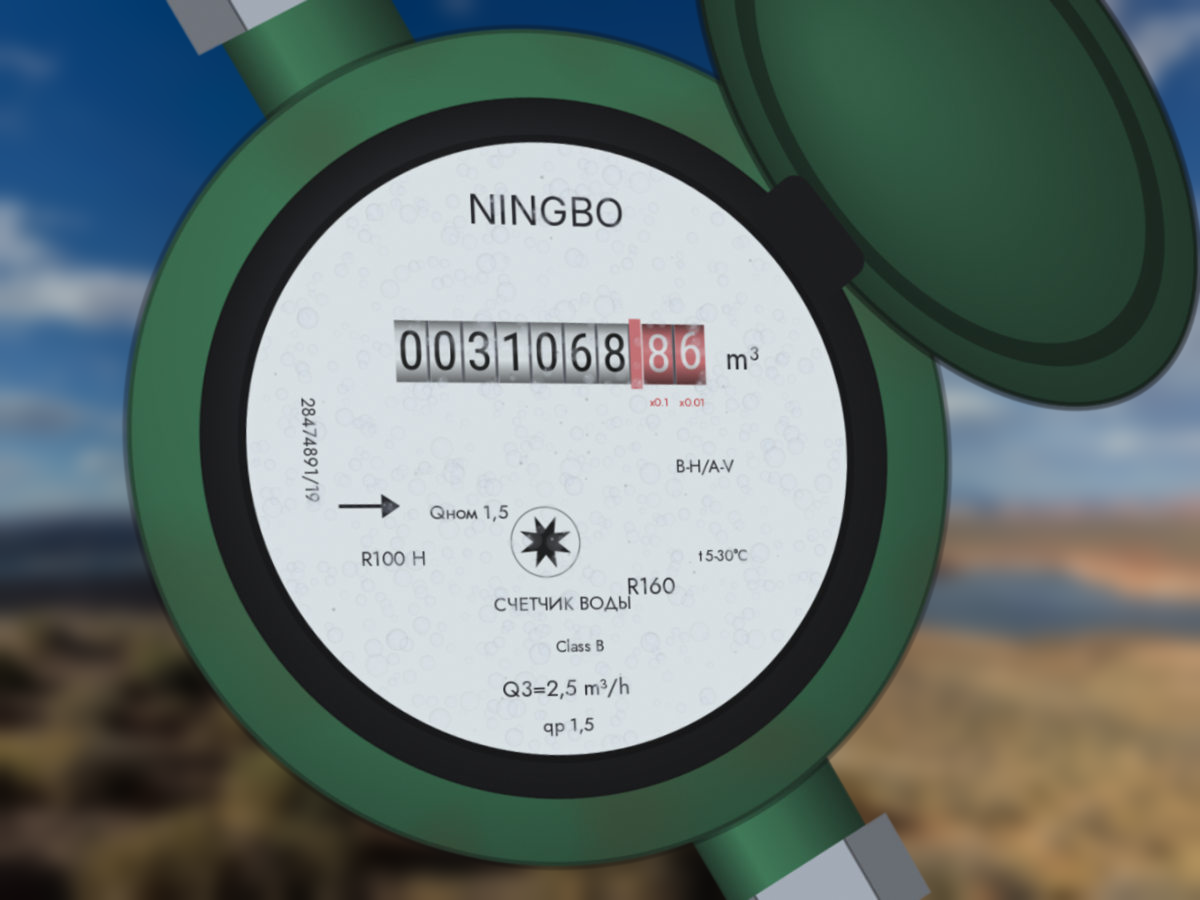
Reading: 31068.86 m³
